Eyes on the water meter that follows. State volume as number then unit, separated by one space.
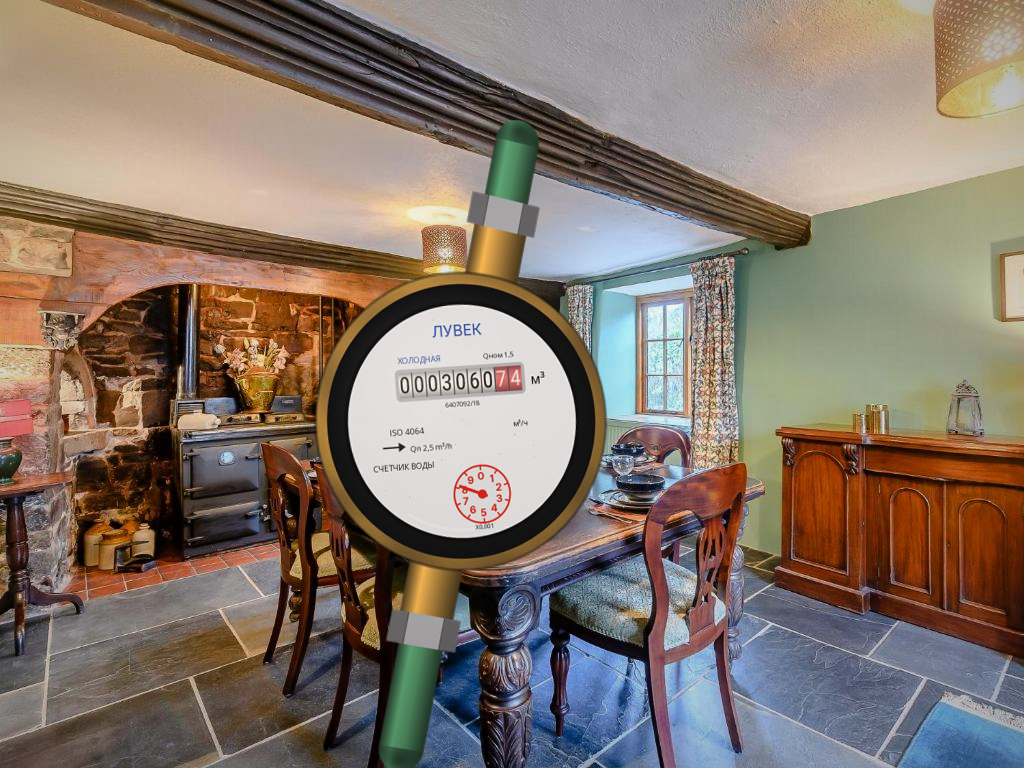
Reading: 3060.748 m³
